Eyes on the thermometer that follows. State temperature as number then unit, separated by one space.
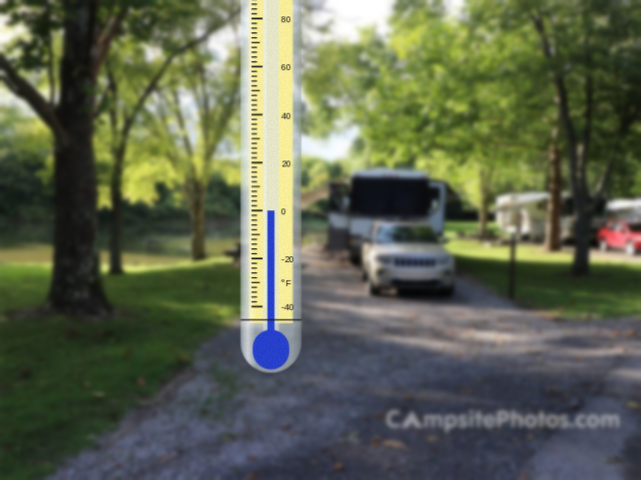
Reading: 0 °F
